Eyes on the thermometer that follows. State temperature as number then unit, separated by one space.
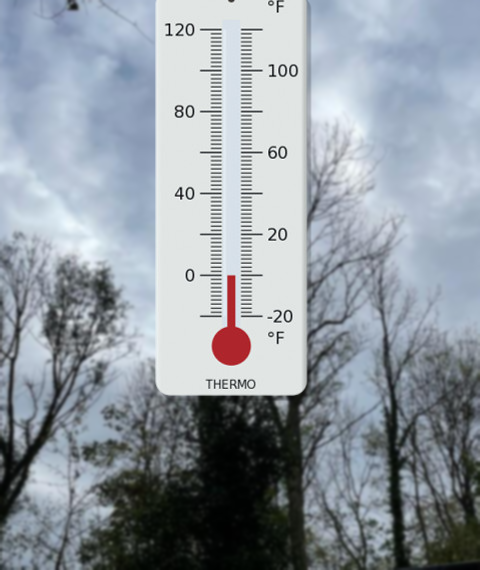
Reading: 0 °F
